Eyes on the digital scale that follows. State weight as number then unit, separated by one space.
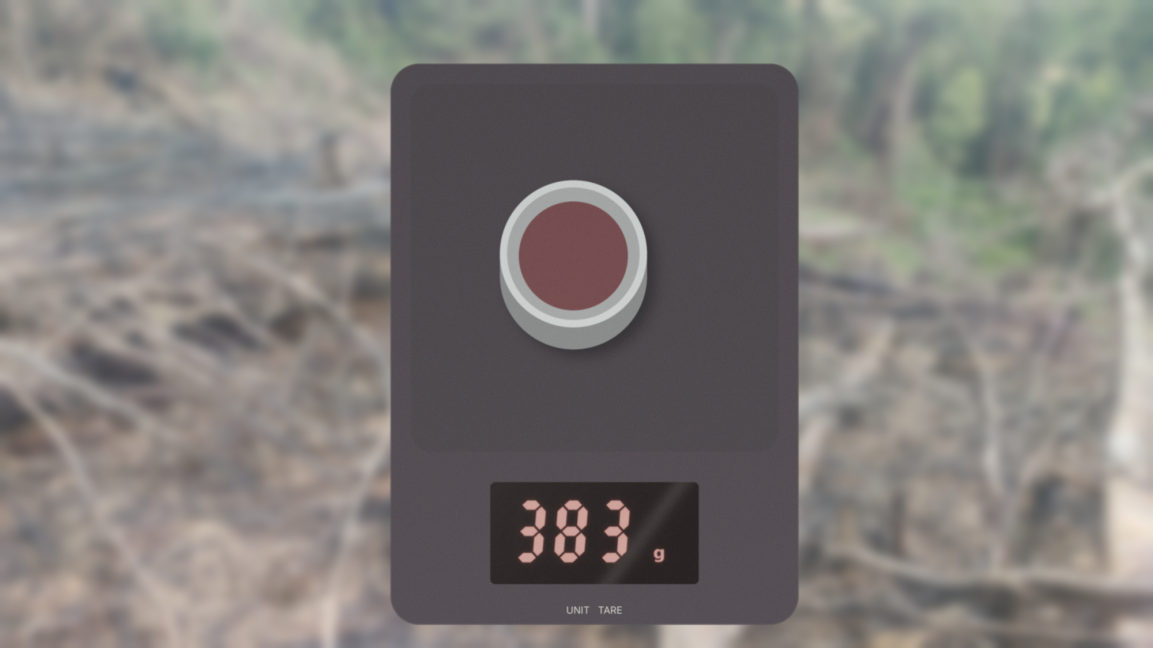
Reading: 383 g
